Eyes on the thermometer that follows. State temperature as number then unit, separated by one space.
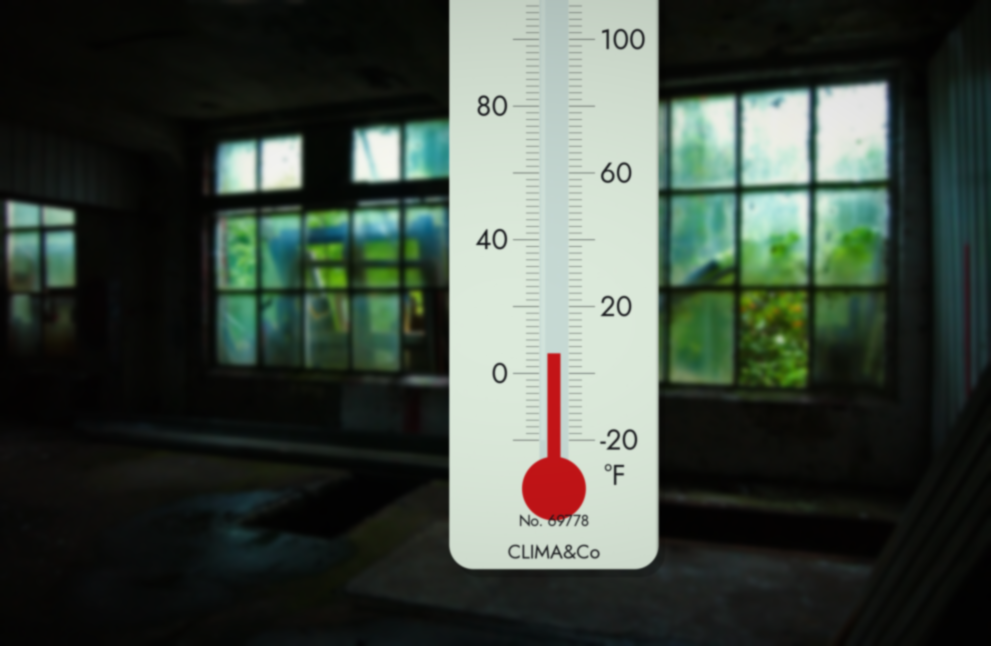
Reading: 6 °F
